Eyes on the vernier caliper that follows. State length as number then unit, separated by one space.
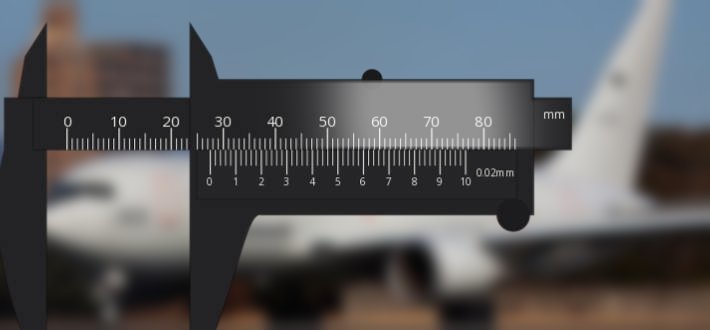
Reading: 27.5 mm
